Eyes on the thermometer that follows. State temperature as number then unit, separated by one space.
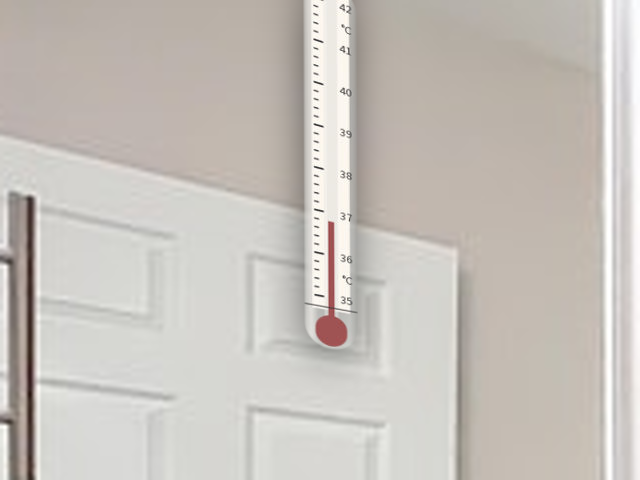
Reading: 36.8 °C
